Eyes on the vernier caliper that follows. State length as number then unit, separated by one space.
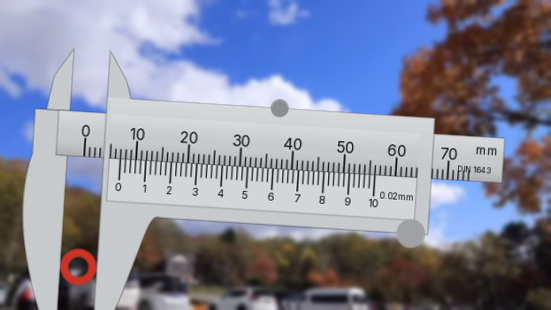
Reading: 7.0 mm
